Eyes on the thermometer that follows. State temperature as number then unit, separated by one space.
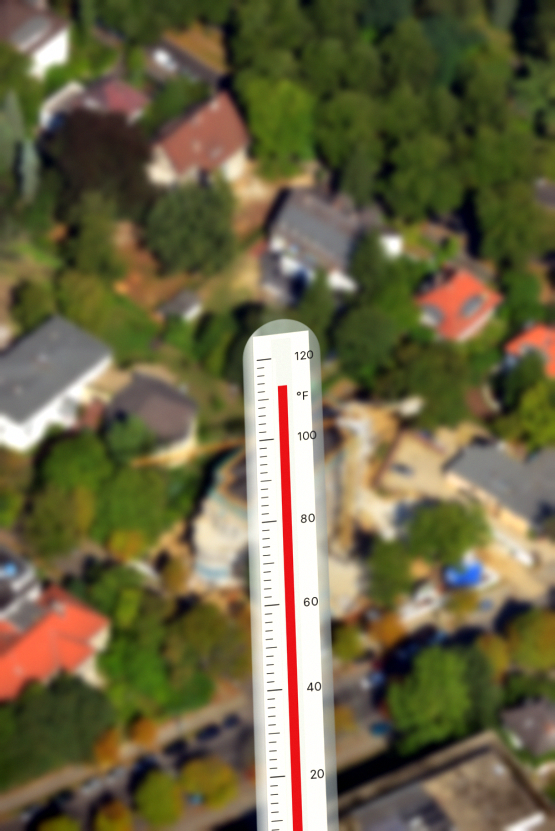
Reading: 113 °F
